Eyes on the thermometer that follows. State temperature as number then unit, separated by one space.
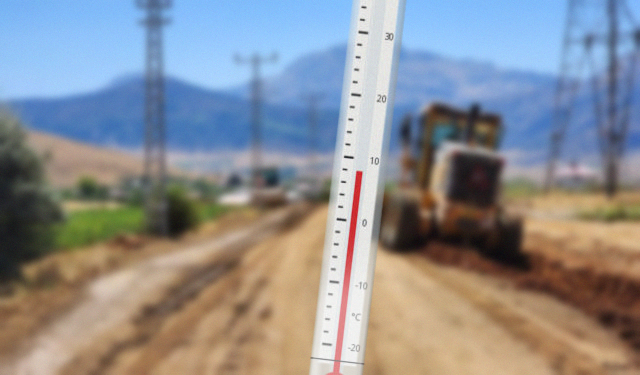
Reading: 8 °C
